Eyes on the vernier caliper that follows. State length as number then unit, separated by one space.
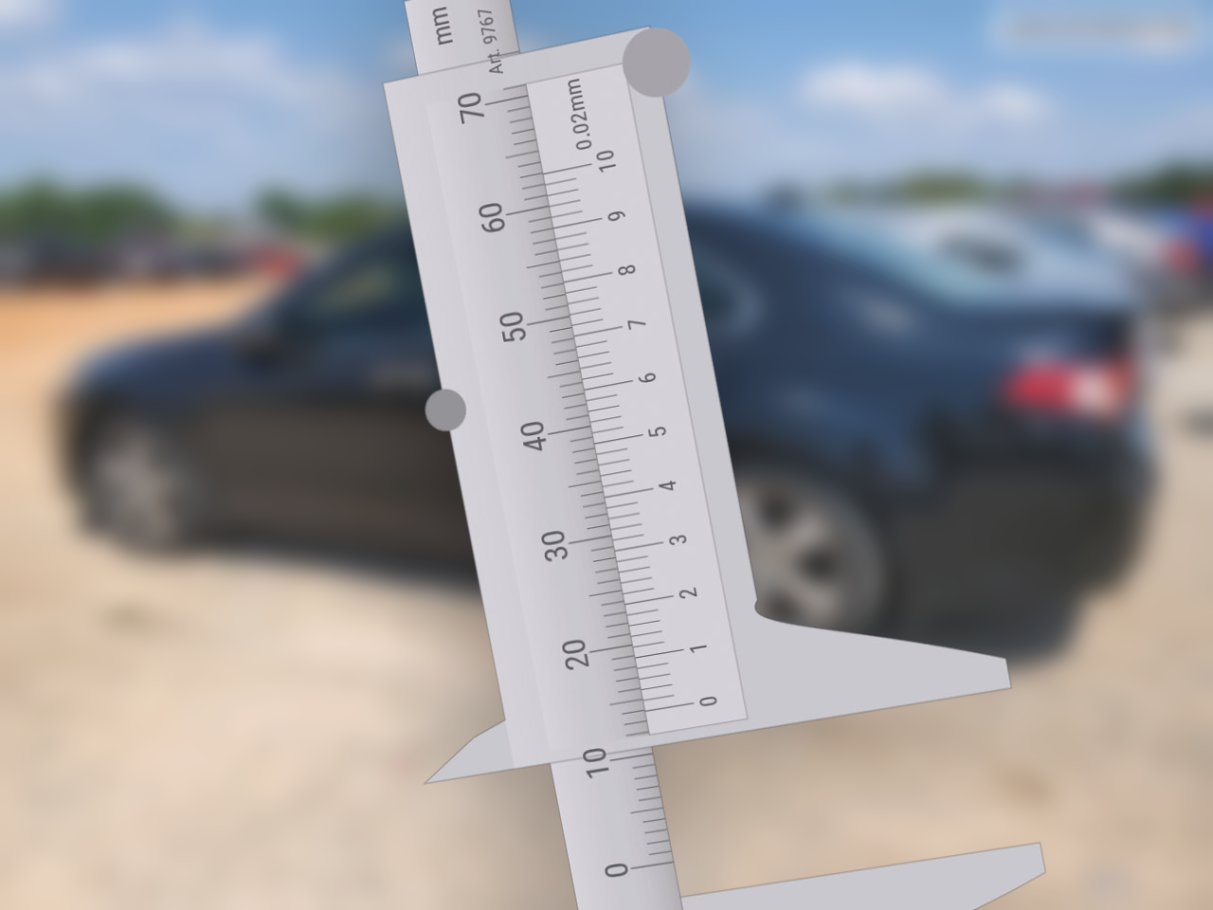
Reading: 13.9 mm
